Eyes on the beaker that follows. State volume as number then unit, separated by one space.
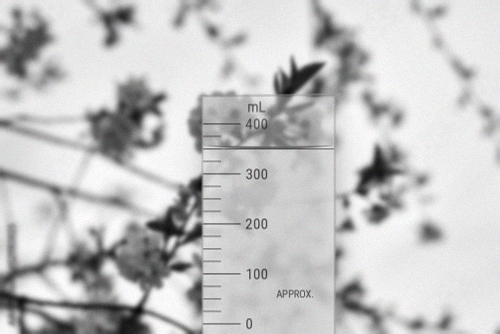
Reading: 350 mL
